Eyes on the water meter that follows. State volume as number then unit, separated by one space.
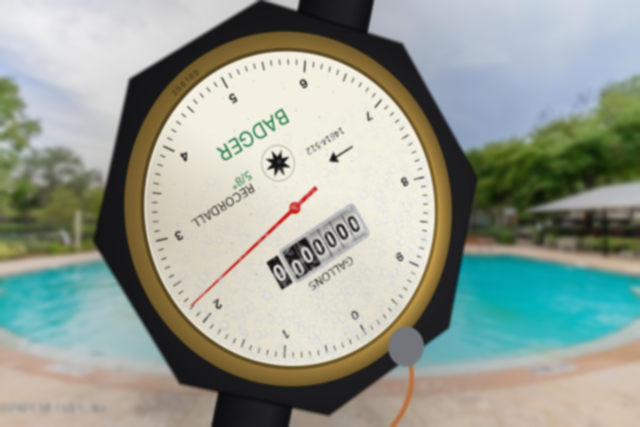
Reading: 2.2 gal
